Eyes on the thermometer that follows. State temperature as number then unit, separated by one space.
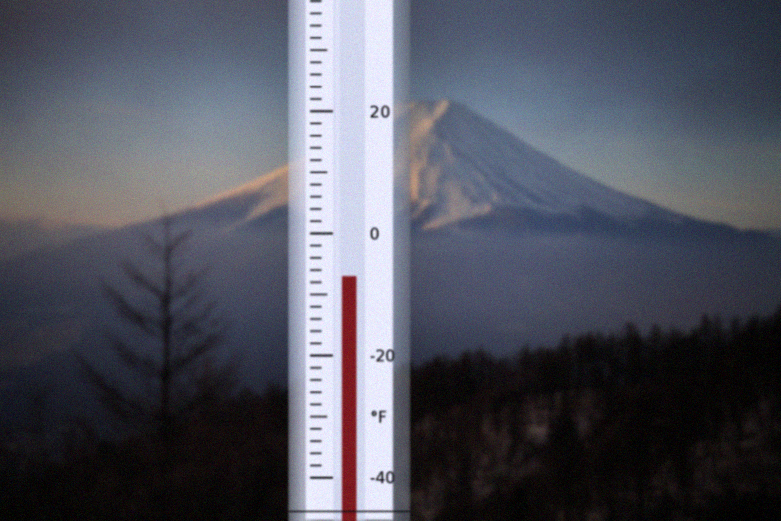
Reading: -7 °F
